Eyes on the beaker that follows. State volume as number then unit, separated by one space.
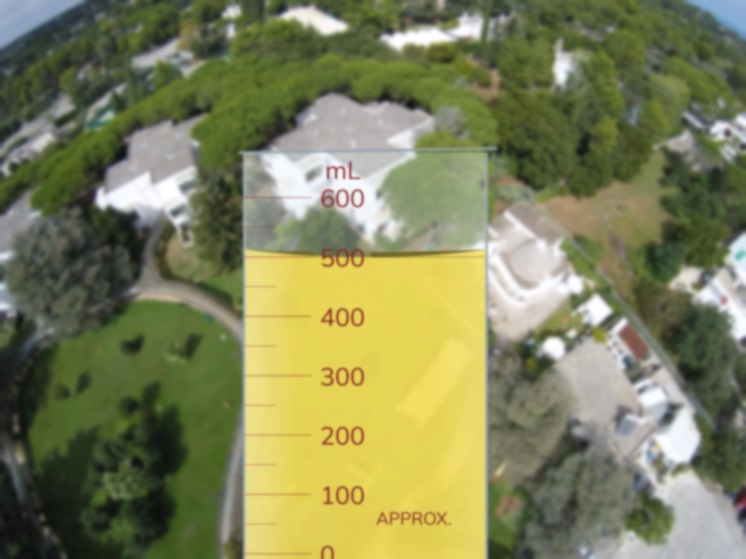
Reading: 500 mL
